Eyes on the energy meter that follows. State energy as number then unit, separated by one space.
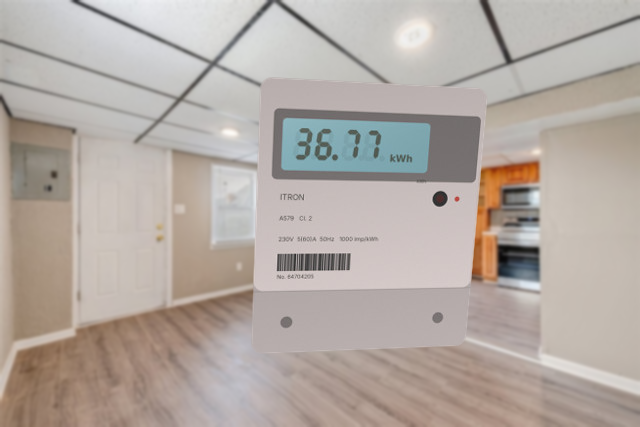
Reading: 36.77 kWh
